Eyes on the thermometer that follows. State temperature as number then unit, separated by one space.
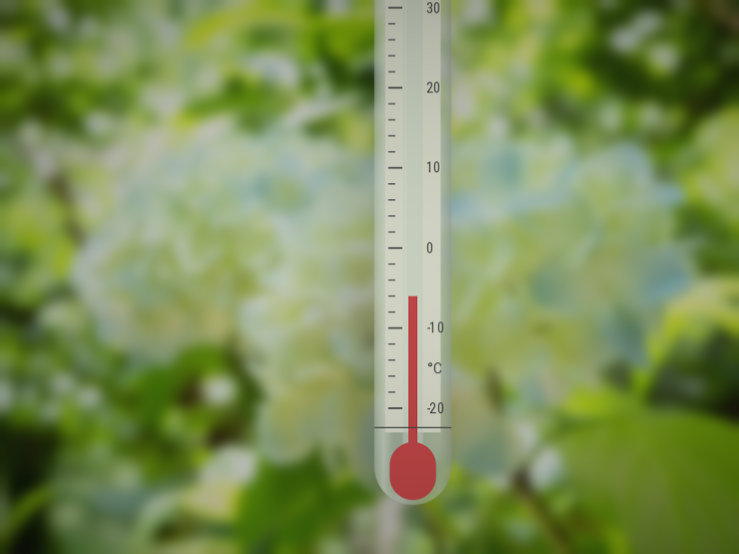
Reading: -6 °C
